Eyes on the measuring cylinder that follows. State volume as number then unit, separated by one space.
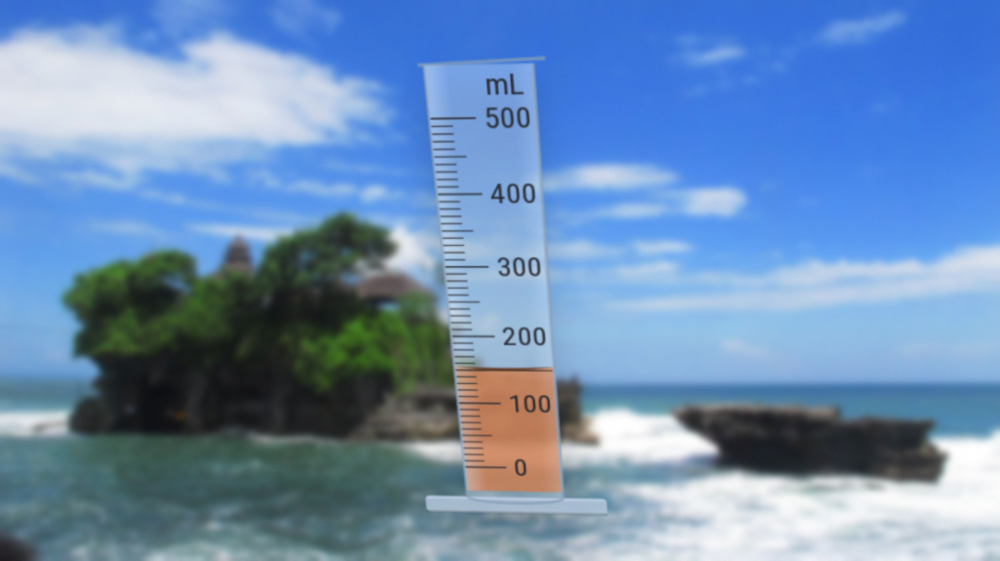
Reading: 150 mL
